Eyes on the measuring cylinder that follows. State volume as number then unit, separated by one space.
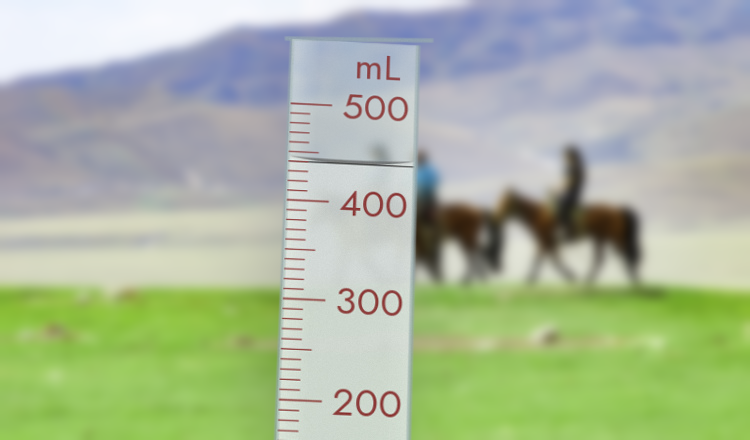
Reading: 440 mL
